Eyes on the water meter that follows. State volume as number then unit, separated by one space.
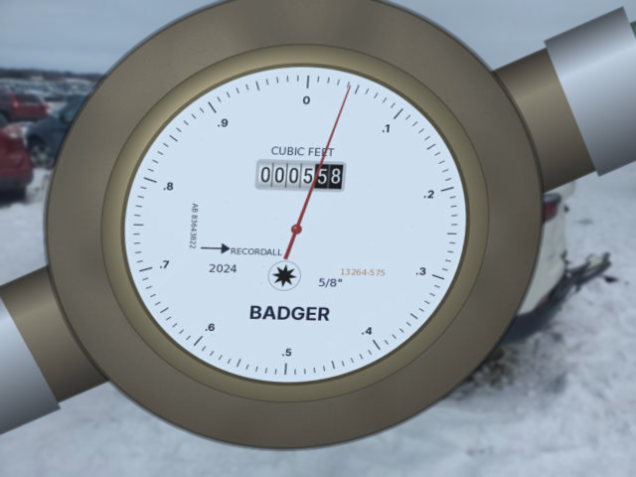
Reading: 558.04 ft³
